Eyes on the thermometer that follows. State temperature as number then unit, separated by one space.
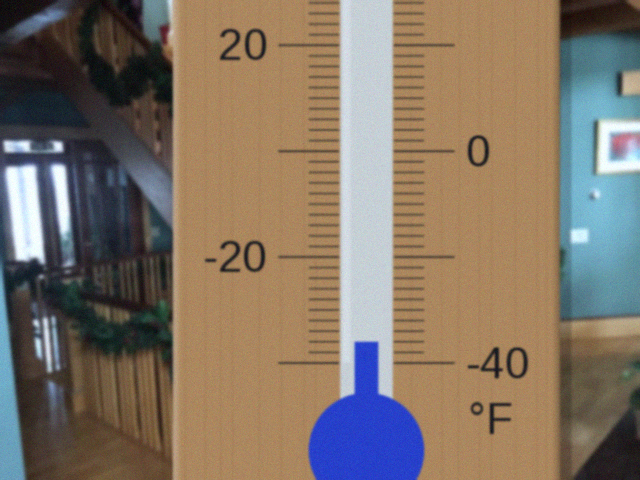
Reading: -36 °F
